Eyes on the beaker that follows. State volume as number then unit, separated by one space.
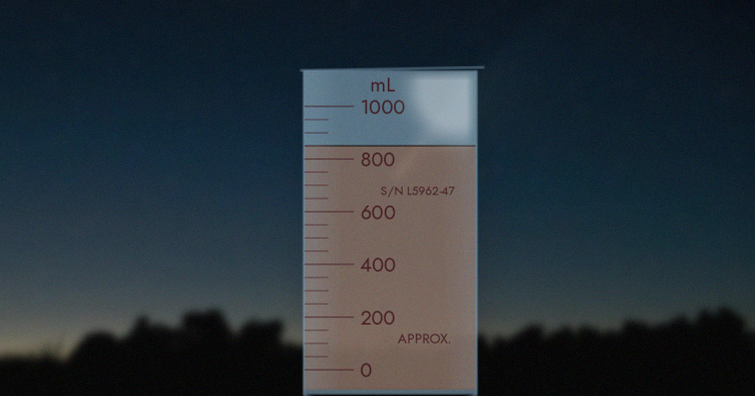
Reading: 850 mL
